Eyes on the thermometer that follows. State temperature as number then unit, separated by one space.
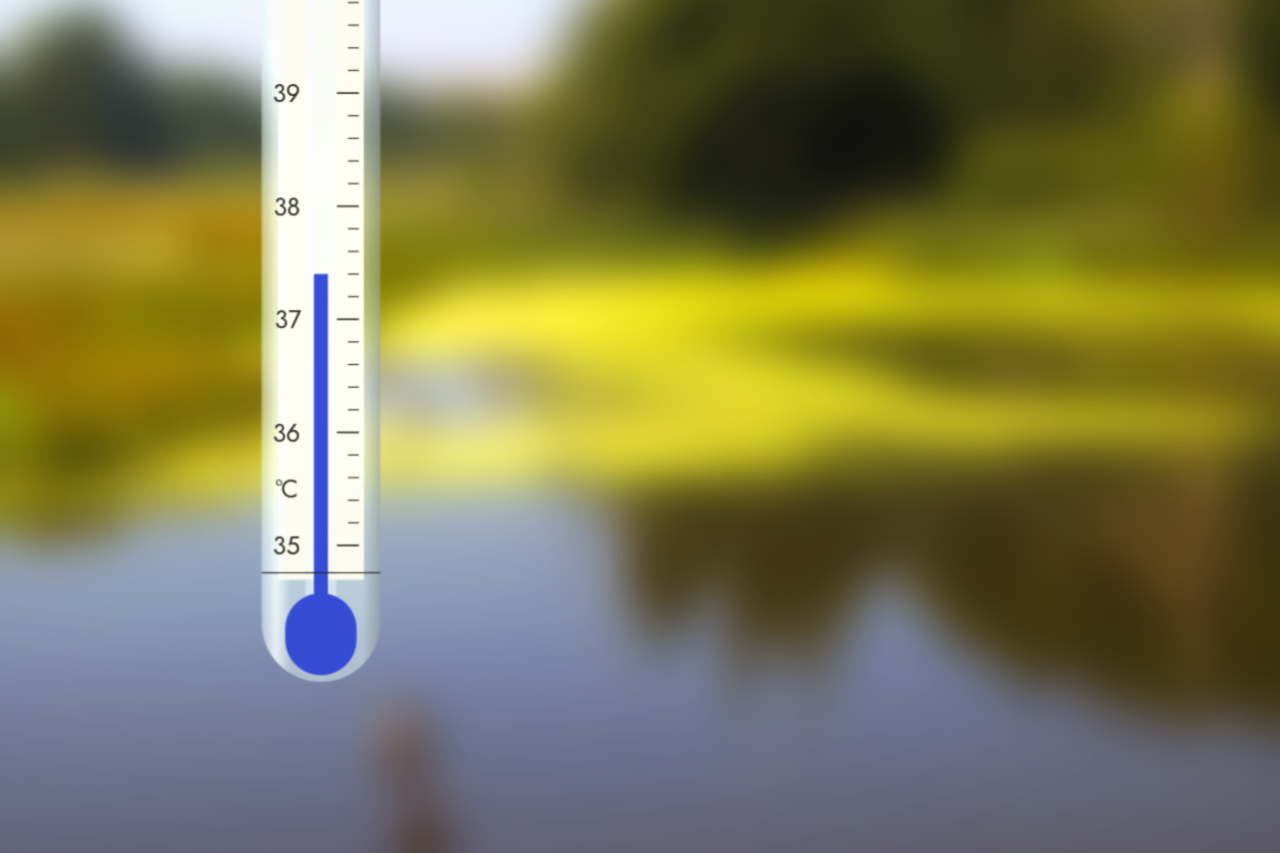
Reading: 37.4 °C
